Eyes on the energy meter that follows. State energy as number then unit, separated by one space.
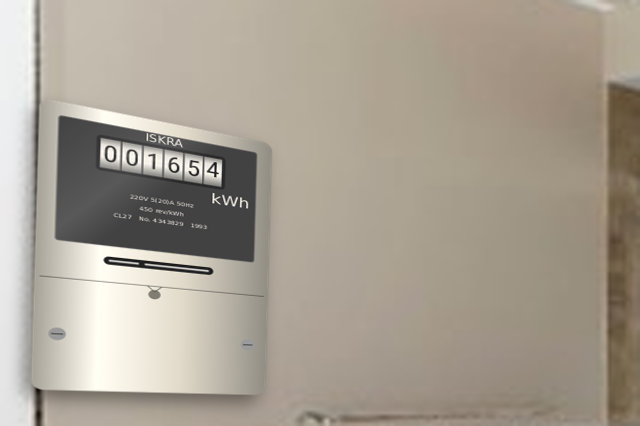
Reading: 1654 kWh
